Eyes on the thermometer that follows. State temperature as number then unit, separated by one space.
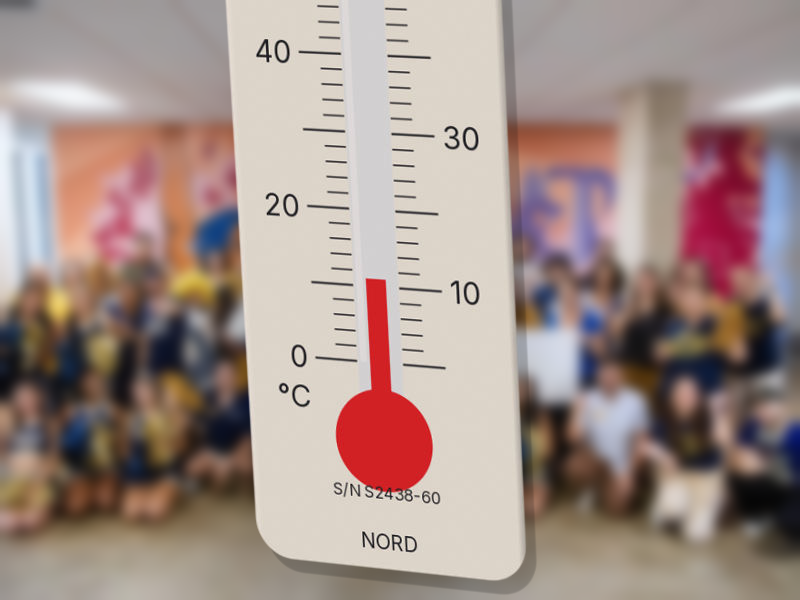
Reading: 11 °C
